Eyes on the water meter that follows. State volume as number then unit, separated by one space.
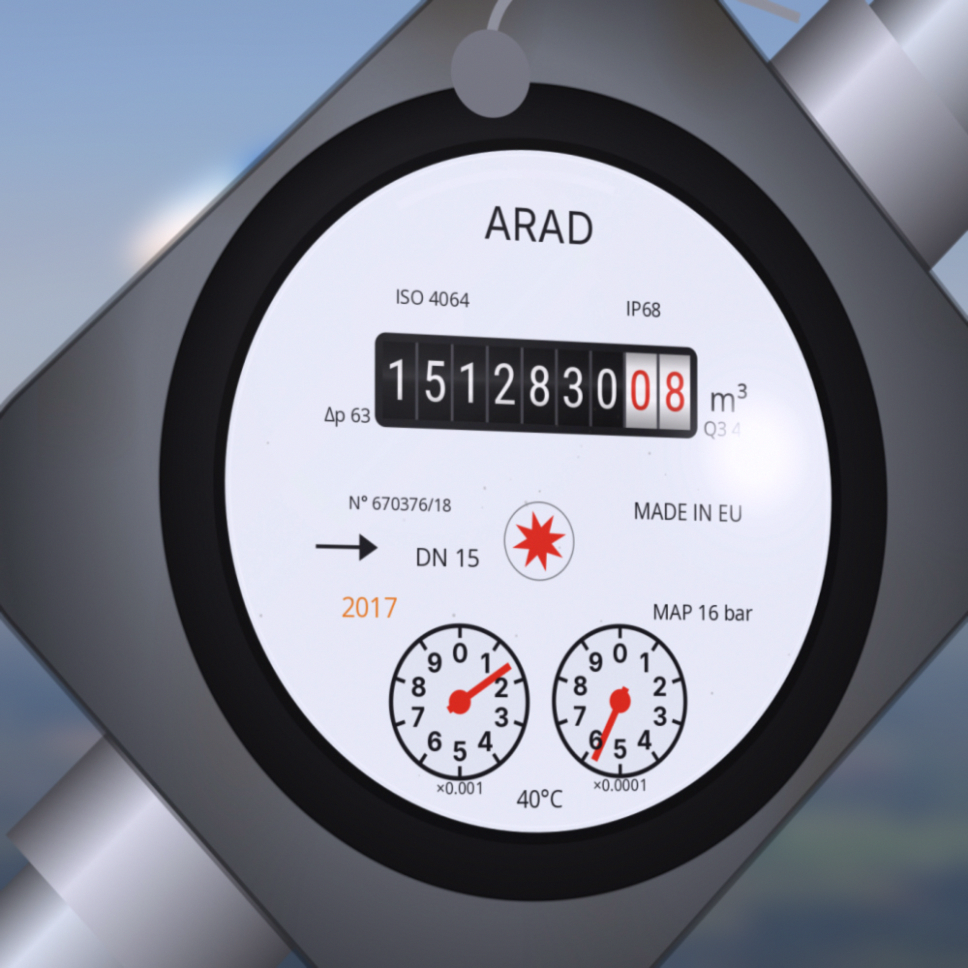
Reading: 1512830.0815 m³
